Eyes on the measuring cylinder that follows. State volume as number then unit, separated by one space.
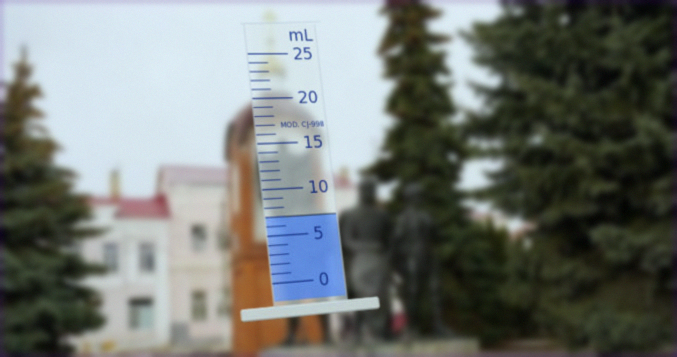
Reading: 7 mL
